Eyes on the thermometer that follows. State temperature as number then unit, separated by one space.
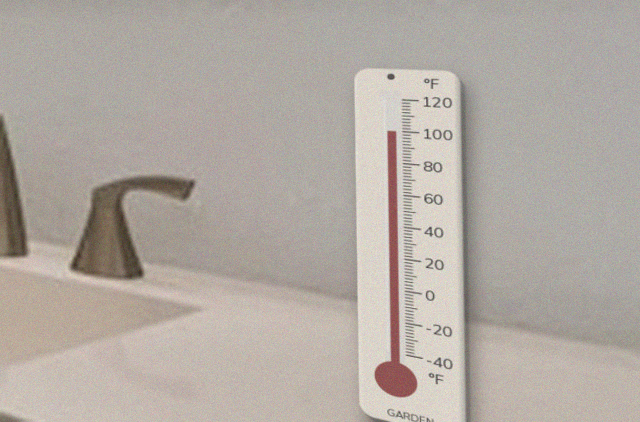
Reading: 100 °F
